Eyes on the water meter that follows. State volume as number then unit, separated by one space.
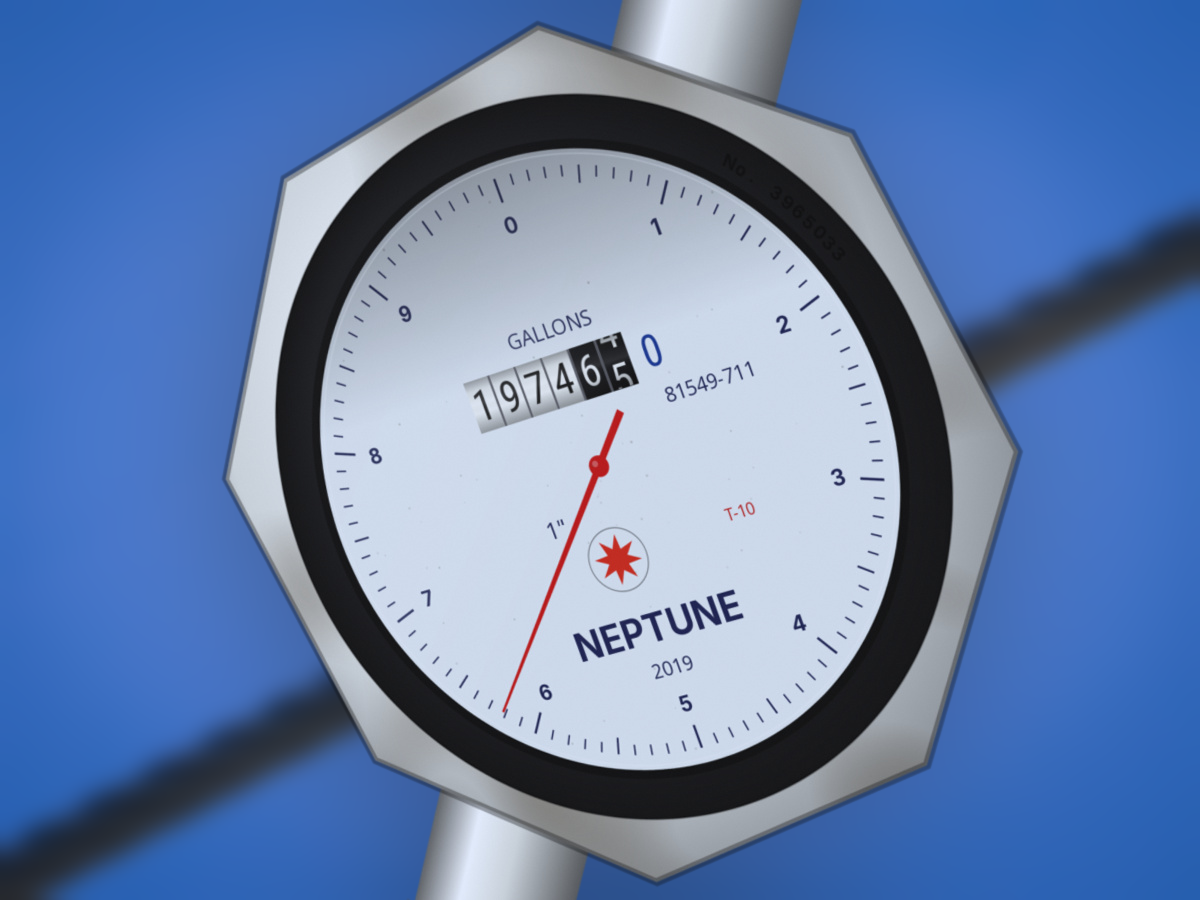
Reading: 1974646.2 gal
